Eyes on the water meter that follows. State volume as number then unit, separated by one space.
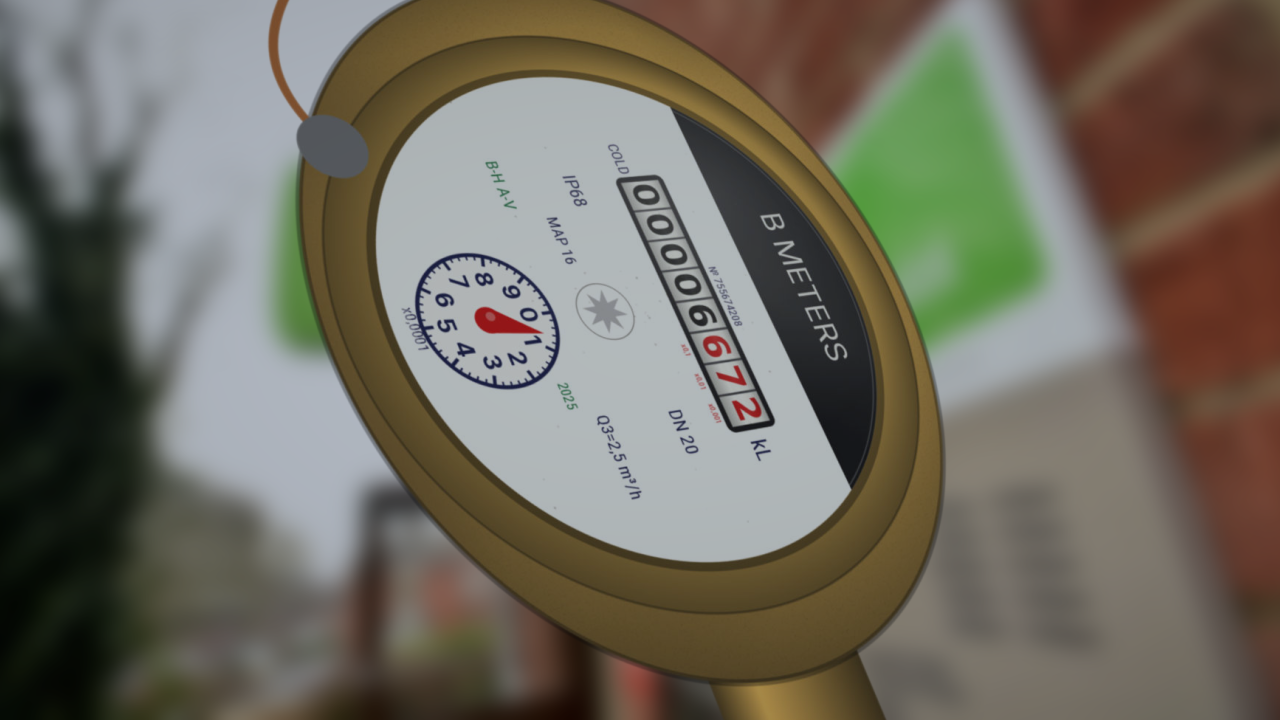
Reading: 6.6720 kL
